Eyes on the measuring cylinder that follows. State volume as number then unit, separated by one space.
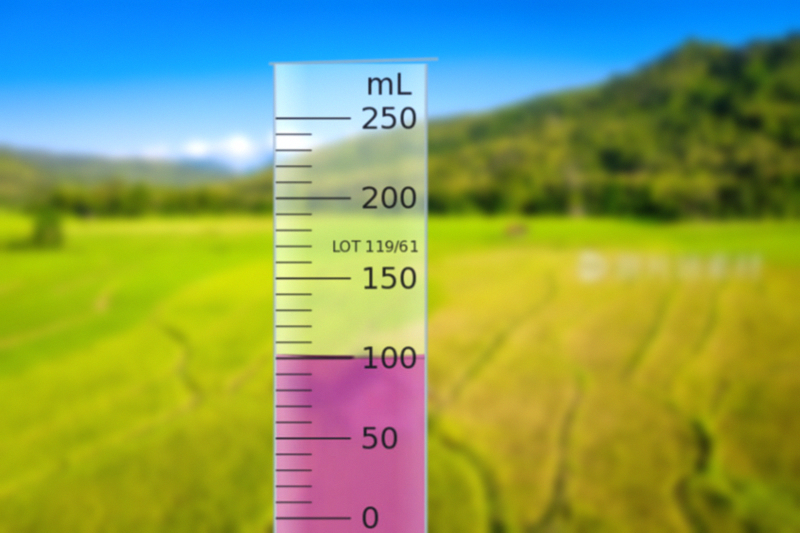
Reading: 100 mL
